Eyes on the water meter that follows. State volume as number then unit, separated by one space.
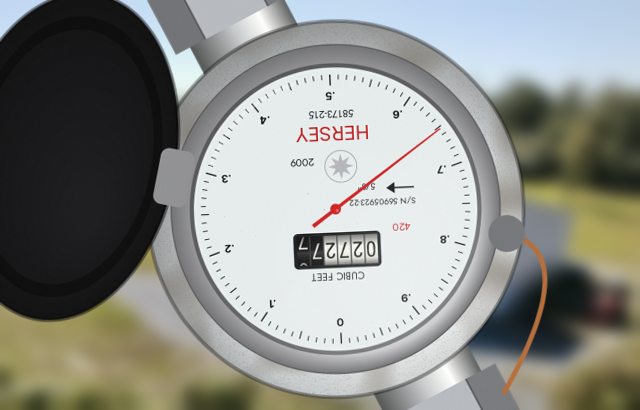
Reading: 27276.65 ft³
